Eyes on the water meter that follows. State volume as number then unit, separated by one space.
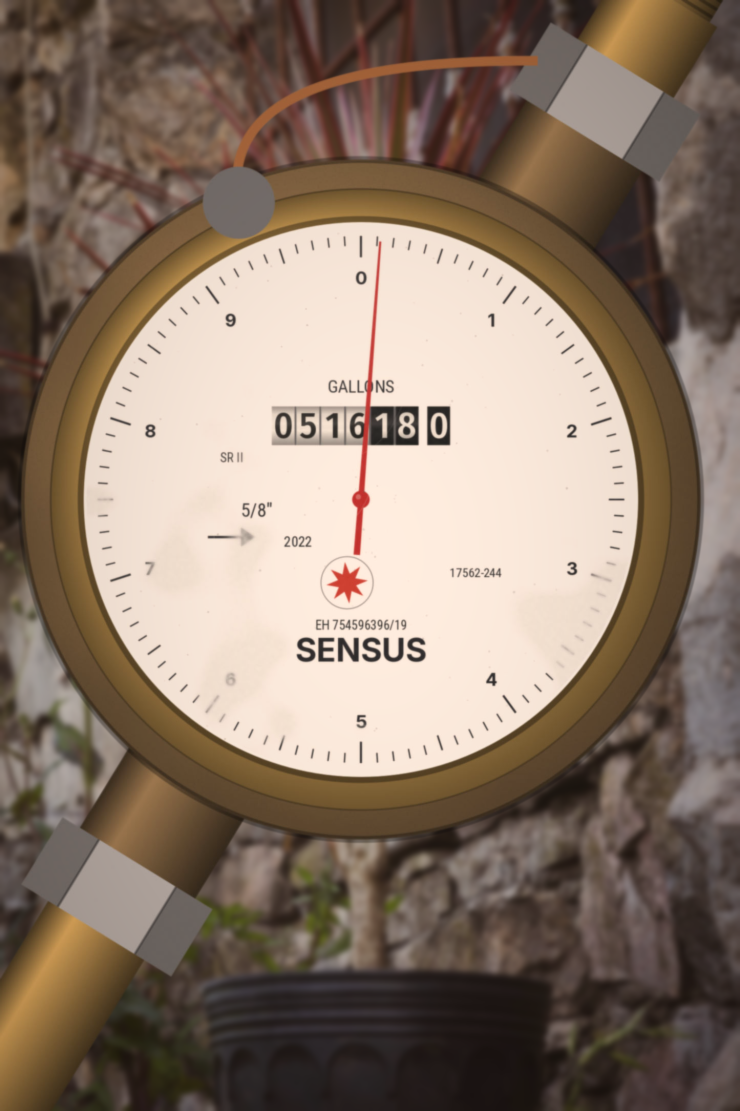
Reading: 516180.1 gal
